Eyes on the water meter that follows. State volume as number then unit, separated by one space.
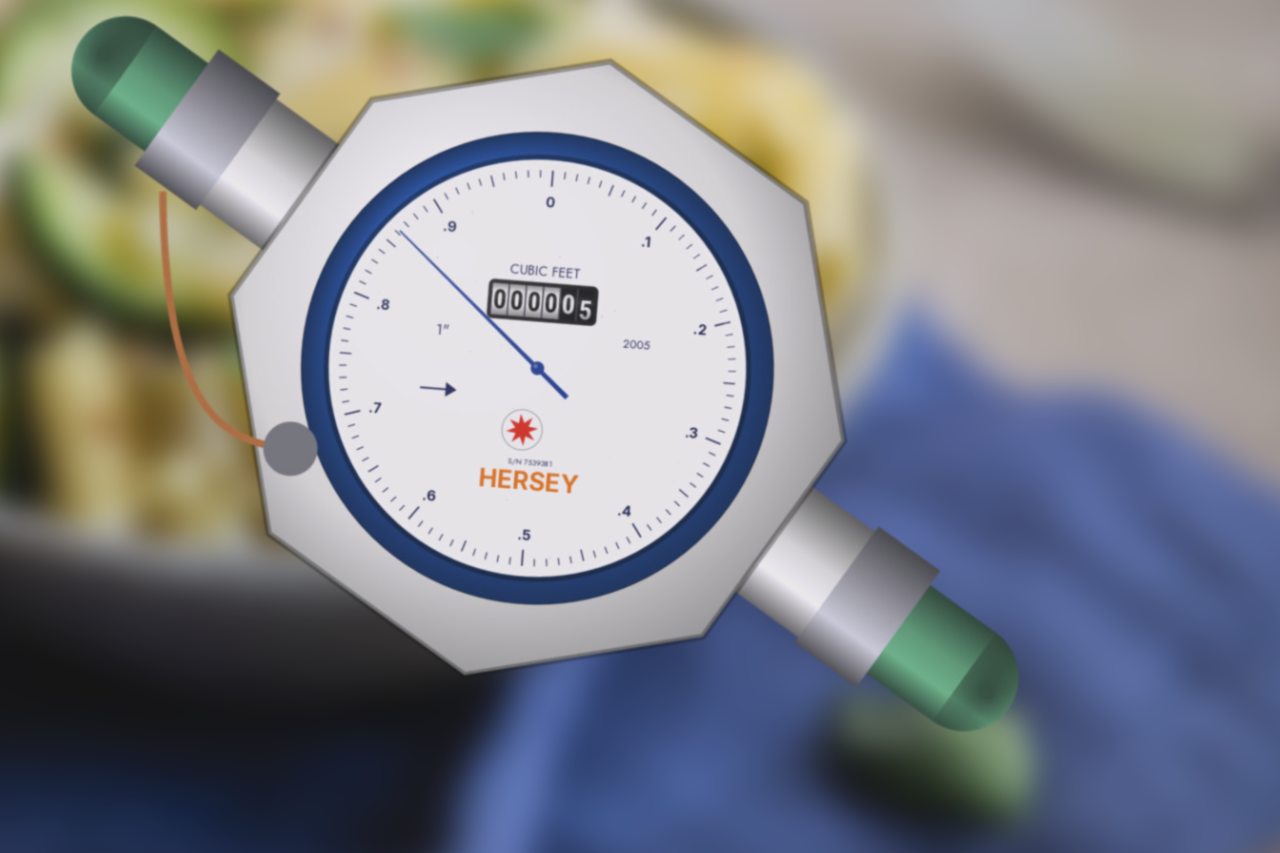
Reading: 4.86 ft³
